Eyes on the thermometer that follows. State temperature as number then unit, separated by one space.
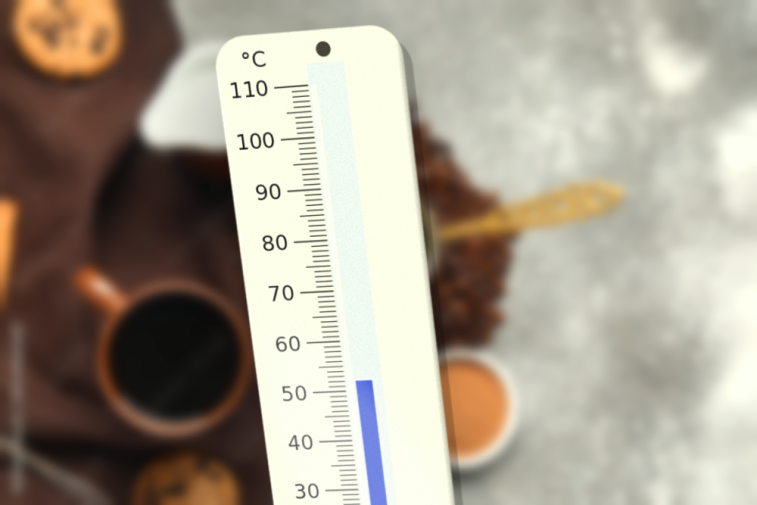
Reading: 52 °C
